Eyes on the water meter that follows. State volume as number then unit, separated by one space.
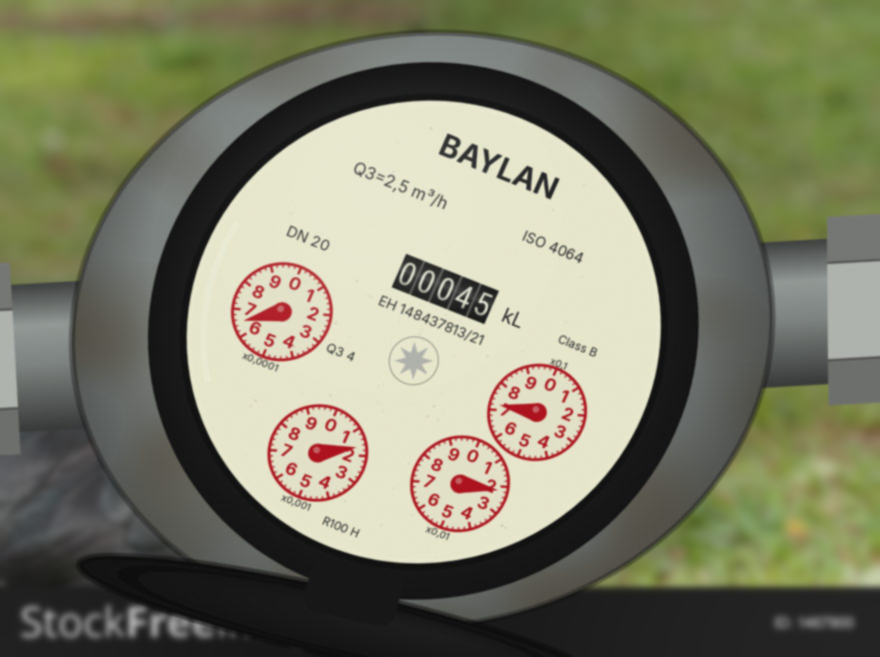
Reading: 45.7216 kL
